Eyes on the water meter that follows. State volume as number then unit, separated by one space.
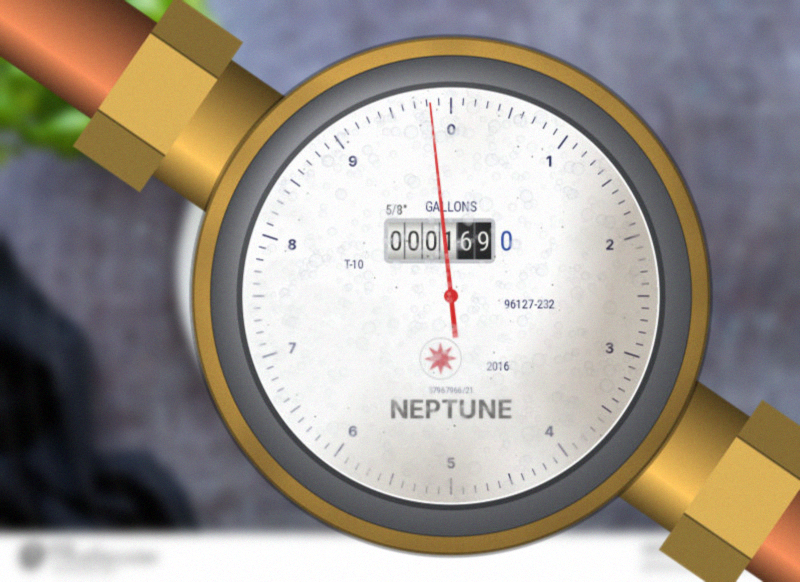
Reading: 1689.8 gal
